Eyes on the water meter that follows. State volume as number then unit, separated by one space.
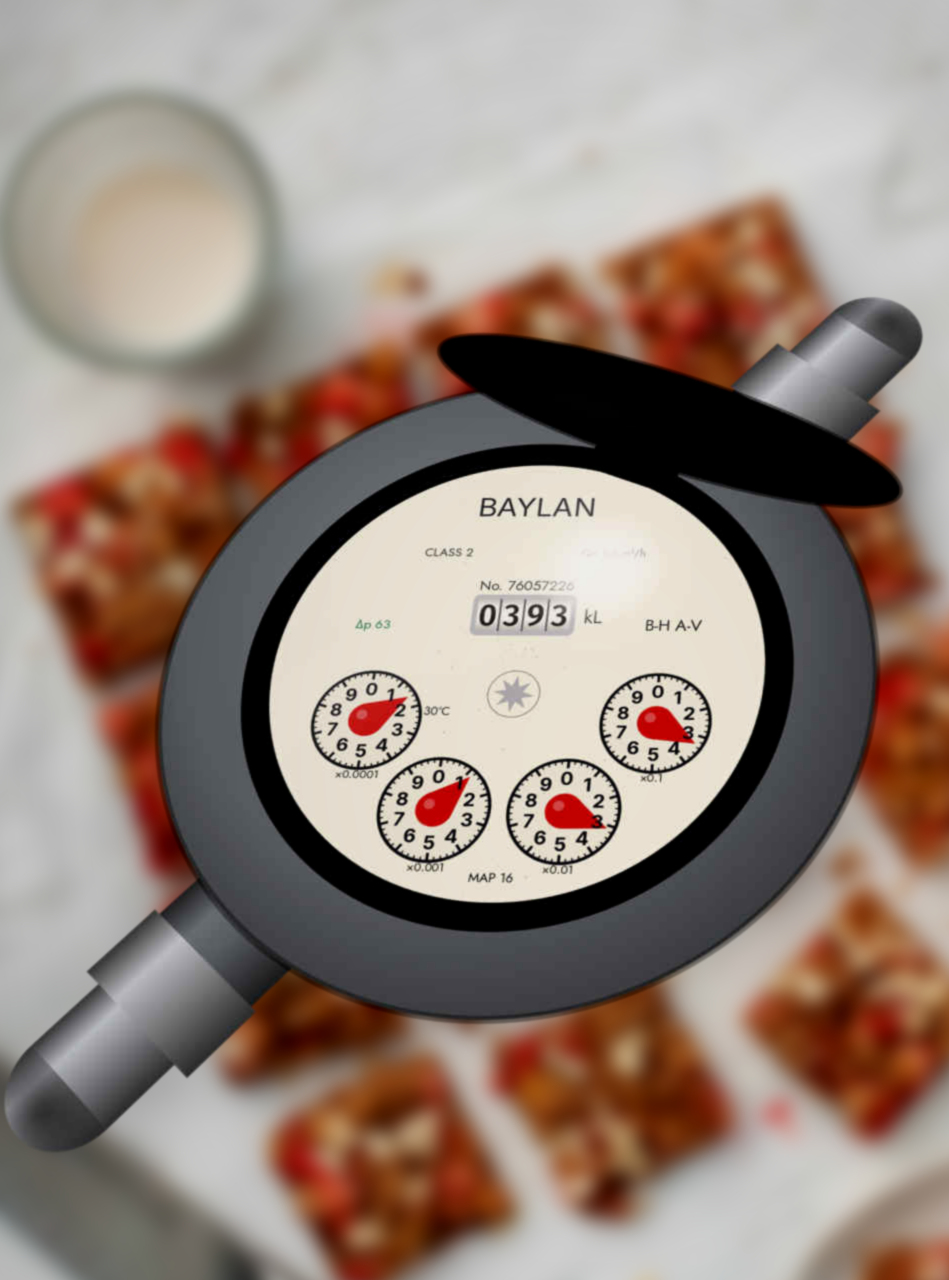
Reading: 393.3311 kL
